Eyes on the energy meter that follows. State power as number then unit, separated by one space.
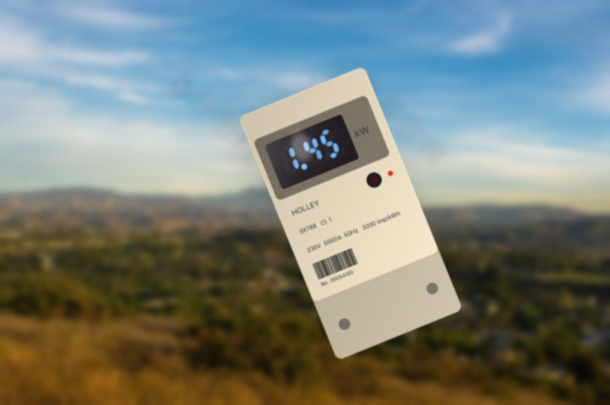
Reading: 1.45 kW
